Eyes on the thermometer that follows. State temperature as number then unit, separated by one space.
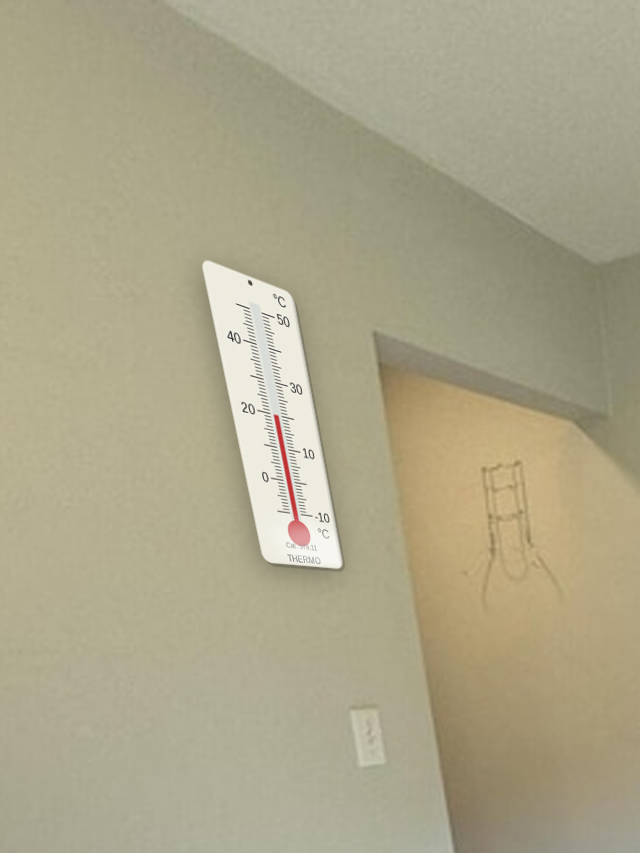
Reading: 20 °C
